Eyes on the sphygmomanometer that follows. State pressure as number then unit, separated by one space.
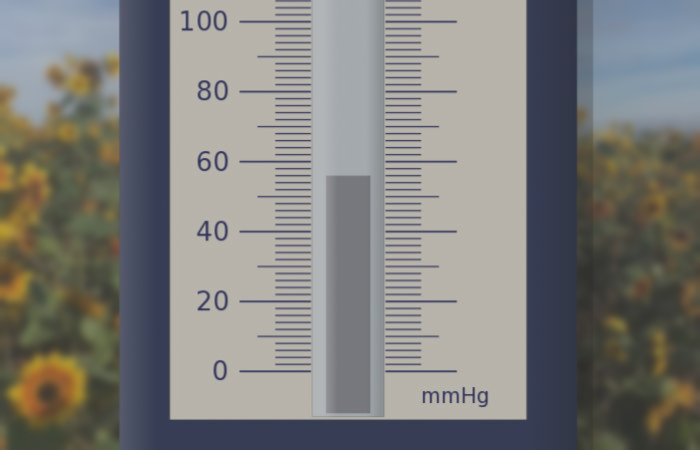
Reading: 56 mmHg
